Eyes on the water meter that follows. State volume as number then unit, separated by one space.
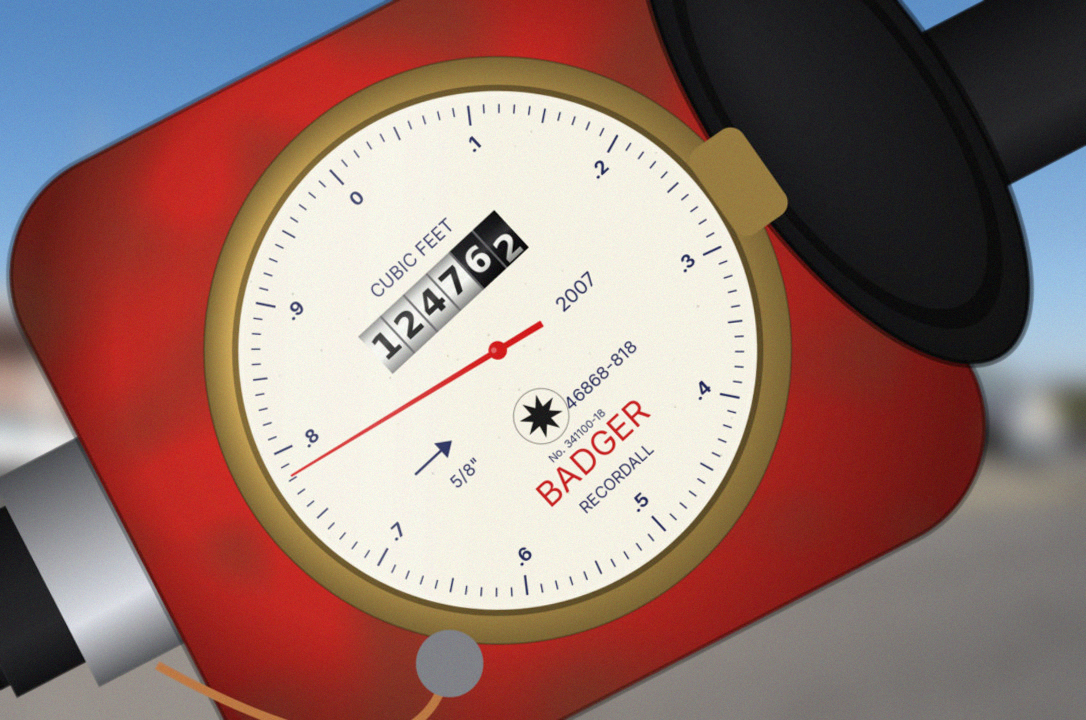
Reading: 124761.78 ft³
